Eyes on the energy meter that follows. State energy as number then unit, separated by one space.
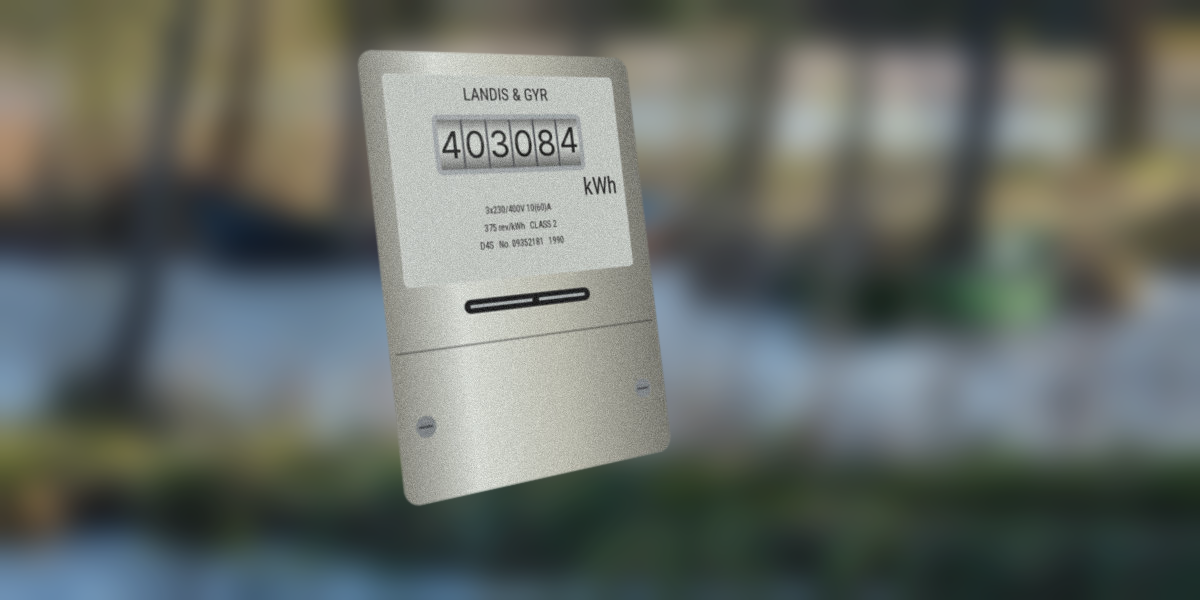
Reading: 403084 kWh
